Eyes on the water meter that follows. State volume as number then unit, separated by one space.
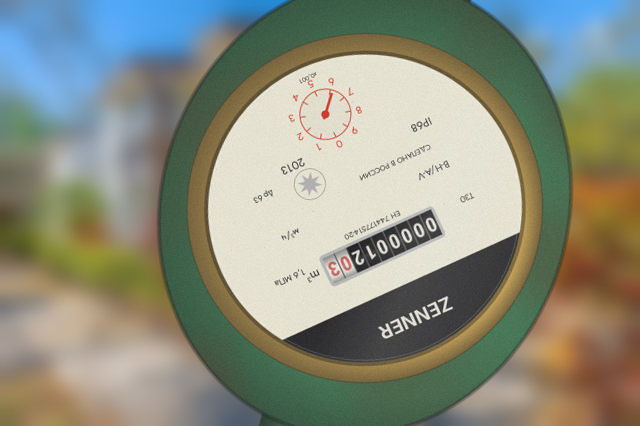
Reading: 12.036 m³
